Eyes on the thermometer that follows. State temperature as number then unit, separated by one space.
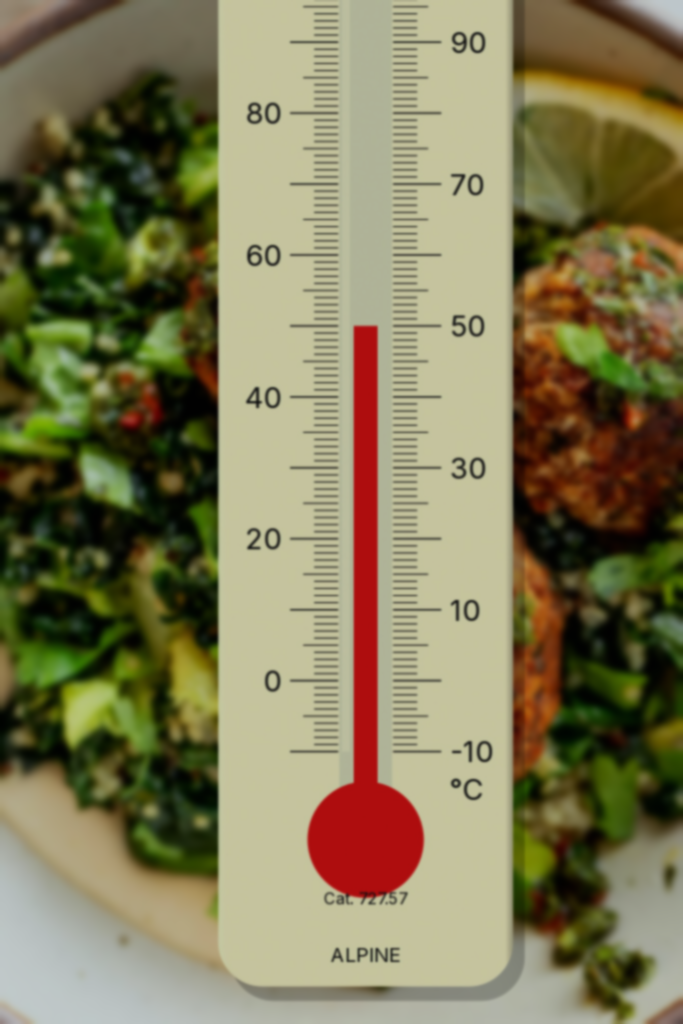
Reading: 50 °C
